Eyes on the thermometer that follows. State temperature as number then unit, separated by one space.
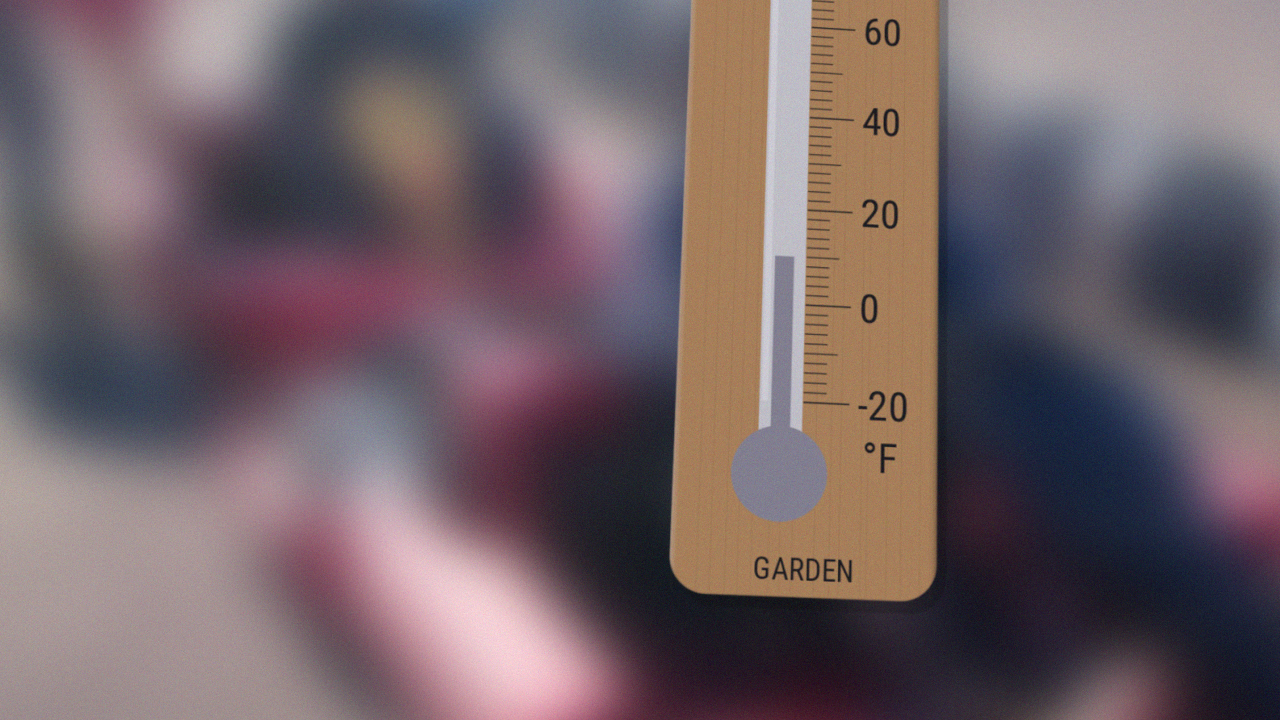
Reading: 10 °F
